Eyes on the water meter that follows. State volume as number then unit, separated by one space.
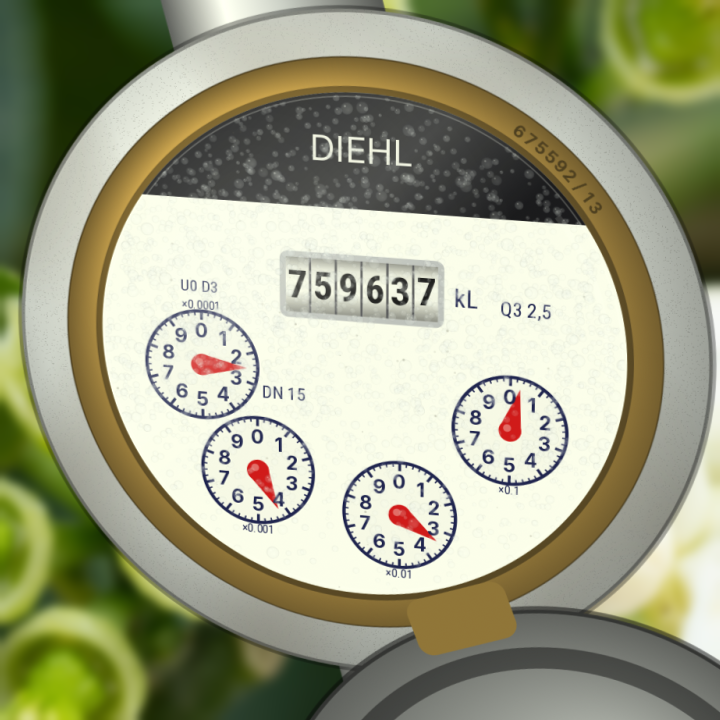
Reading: 759637.0342 kL
